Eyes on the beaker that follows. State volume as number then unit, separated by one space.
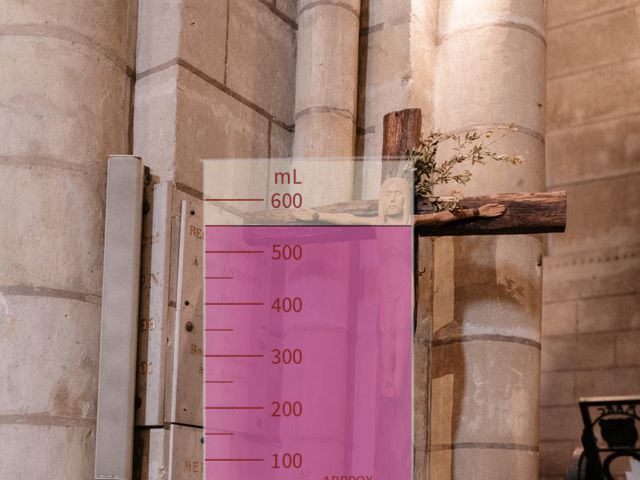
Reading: 550 mL
